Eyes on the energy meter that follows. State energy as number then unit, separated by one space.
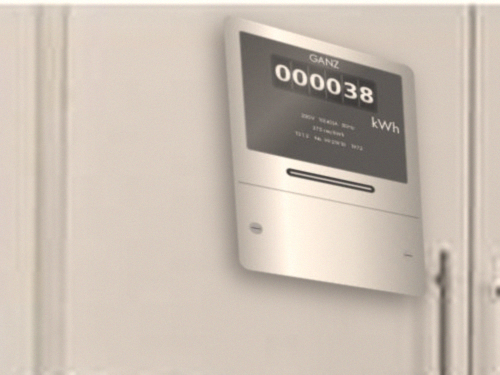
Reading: 38 kWh
